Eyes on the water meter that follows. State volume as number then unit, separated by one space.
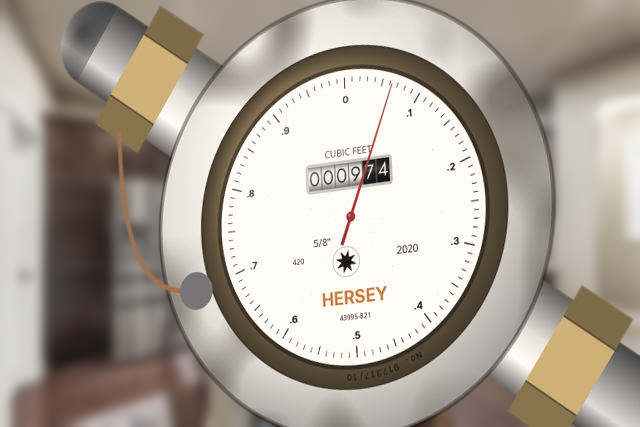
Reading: 974.06 ft³
